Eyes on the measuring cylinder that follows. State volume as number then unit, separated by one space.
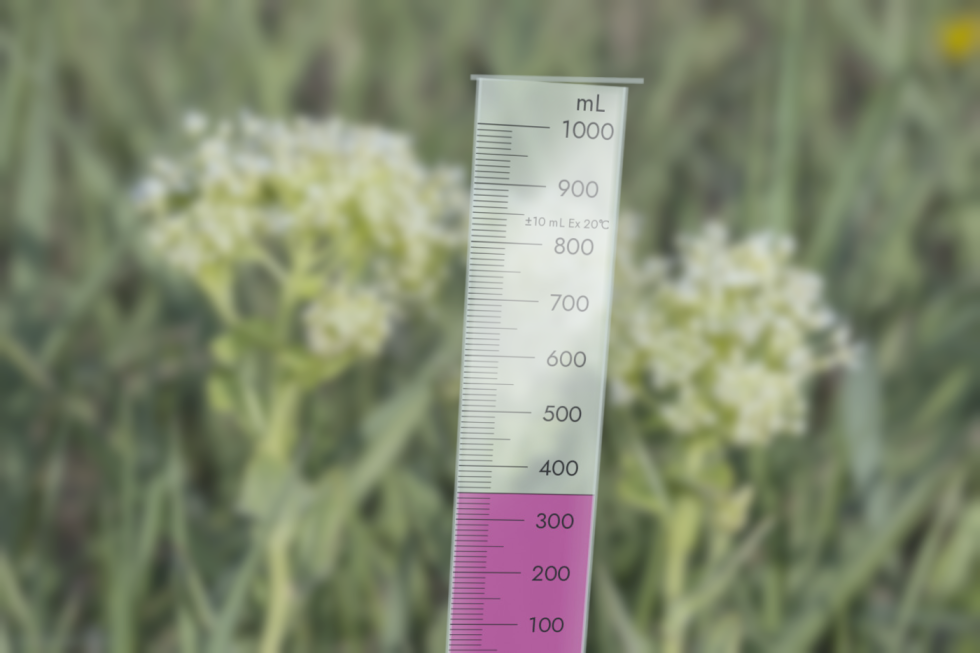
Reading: 350 mL
